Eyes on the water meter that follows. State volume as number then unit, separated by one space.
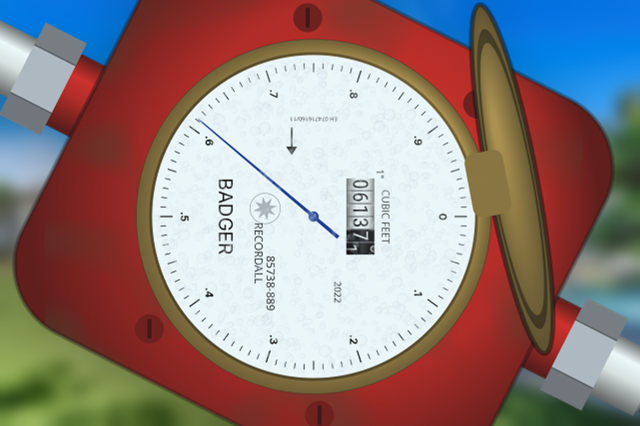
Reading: 61370.61 ft³
